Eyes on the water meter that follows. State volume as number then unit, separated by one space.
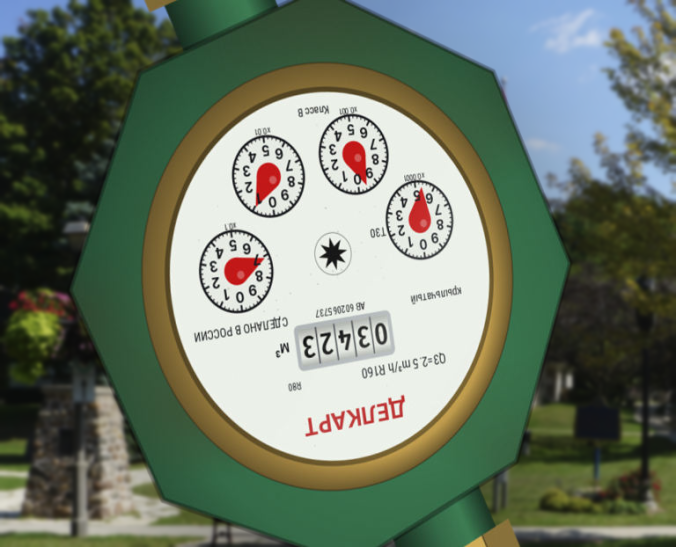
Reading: 3423.7095 m³
